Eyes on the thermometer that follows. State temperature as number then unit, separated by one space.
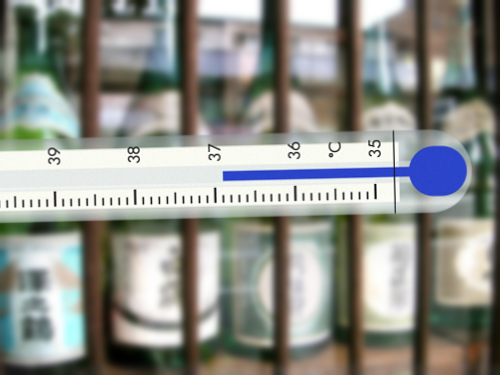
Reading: 36.9 °C
